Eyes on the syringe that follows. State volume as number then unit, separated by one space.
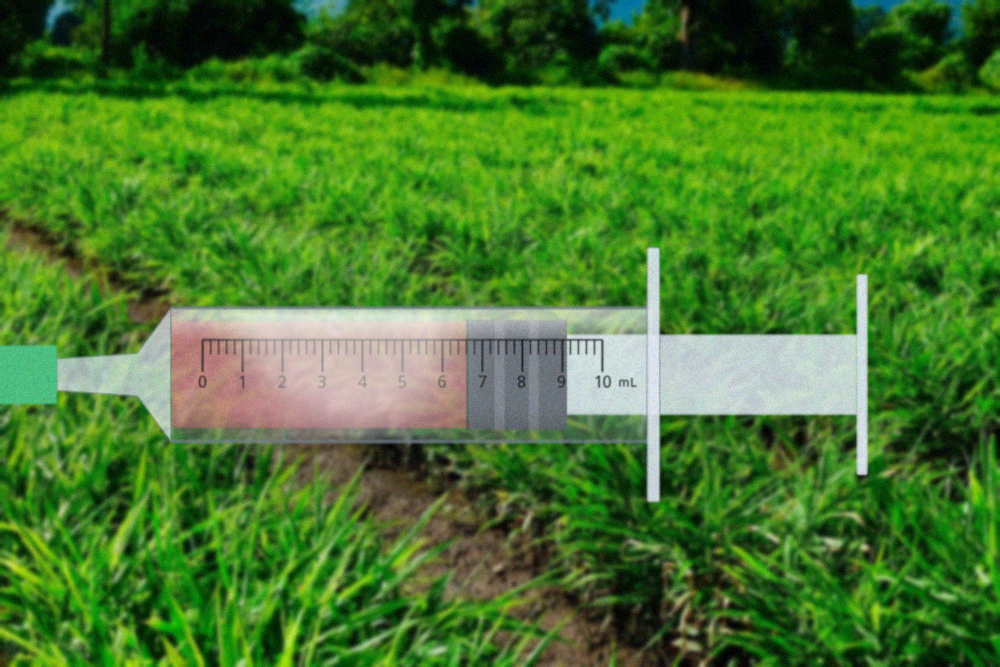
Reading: 6.6 mL
